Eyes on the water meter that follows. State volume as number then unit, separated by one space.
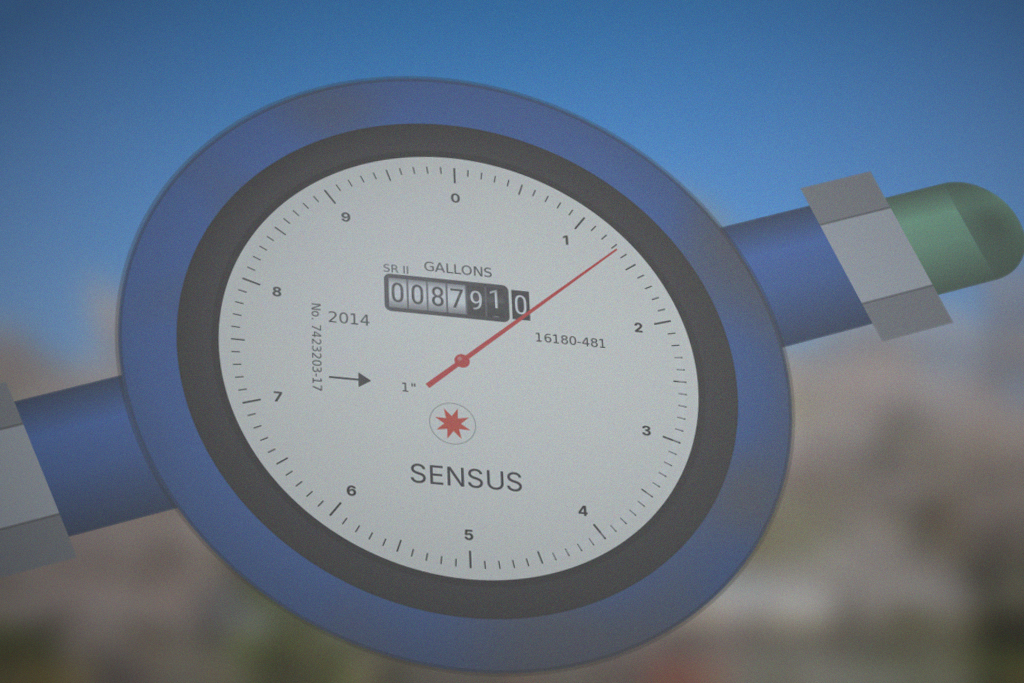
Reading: 87911.3 gal
